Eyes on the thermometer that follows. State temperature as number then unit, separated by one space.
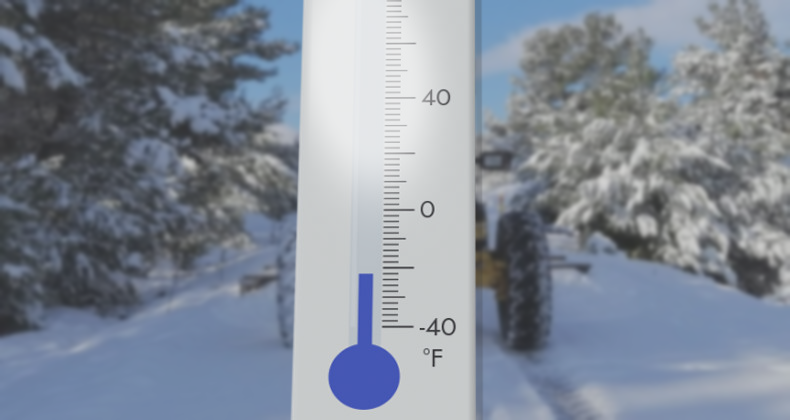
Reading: -22 °F
